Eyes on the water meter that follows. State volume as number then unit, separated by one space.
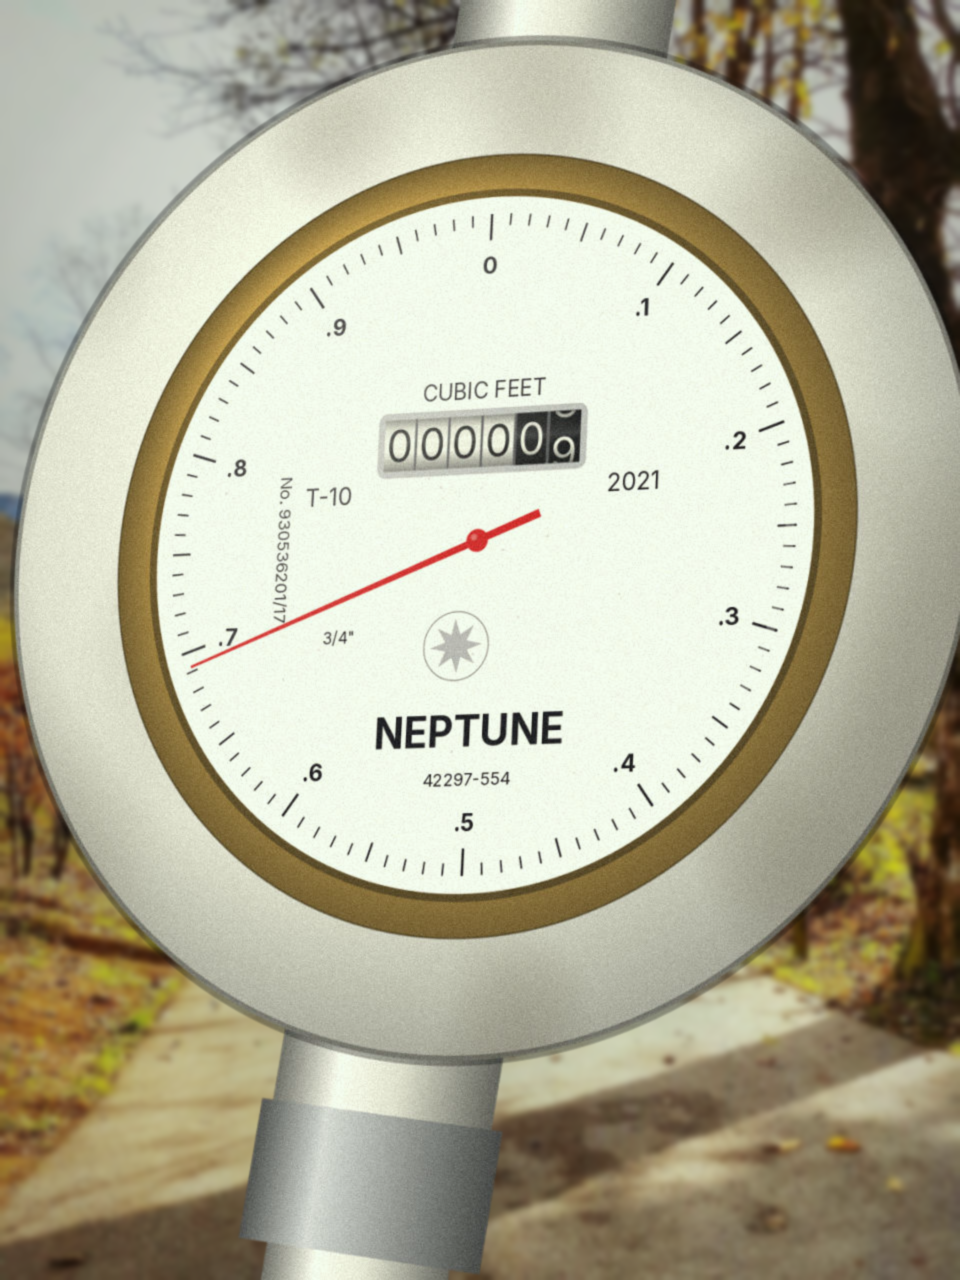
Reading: 8.69 ft³
